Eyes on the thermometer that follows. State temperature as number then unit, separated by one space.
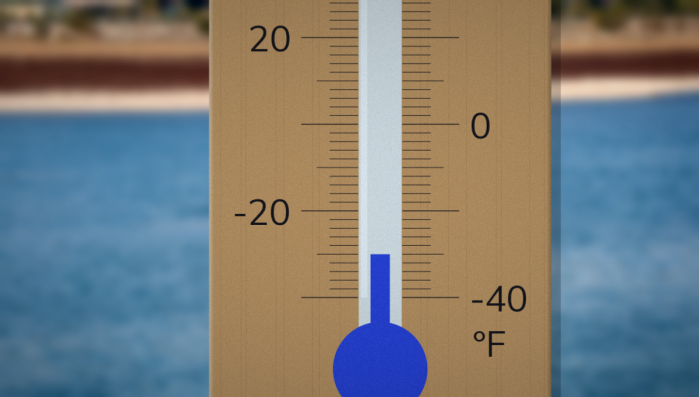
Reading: -30 °F
